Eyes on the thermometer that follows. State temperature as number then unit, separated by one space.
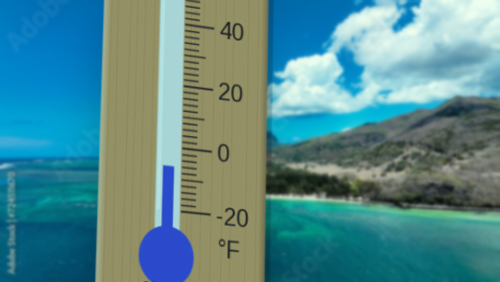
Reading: -6 °F
